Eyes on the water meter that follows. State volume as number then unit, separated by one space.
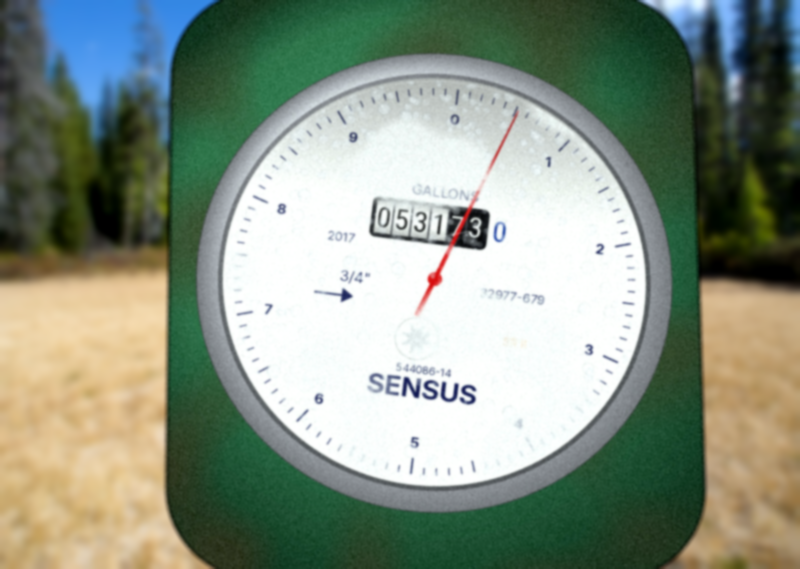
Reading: 531730.5 gal
